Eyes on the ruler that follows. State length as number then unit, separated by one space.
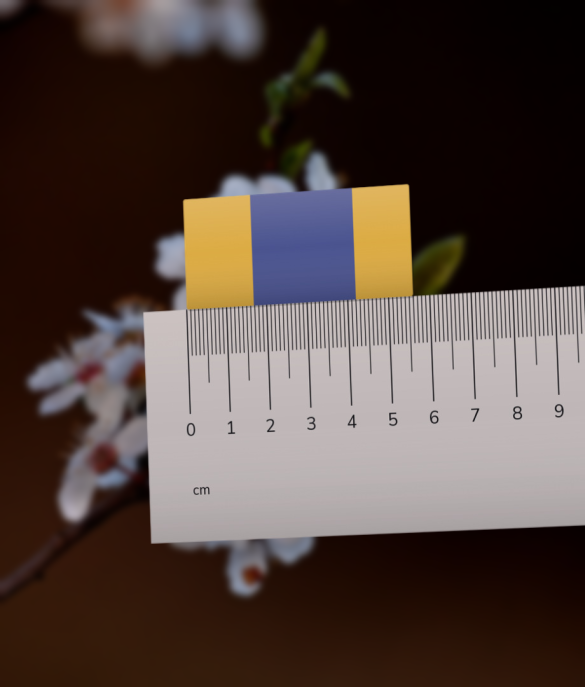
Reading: 5.6 cm
